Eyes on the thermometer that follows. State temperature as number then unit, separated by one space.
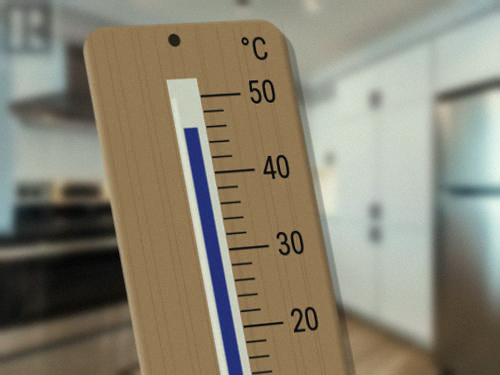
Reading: 46 °C
